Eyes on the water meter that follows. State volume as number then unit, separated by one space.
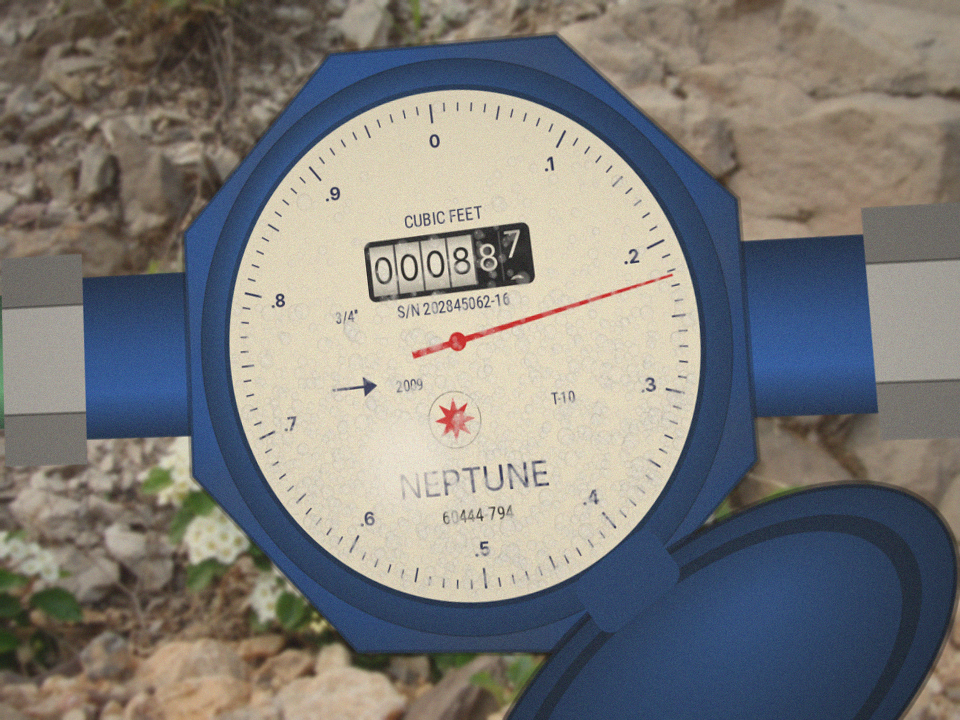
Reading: 887.22 ft³
